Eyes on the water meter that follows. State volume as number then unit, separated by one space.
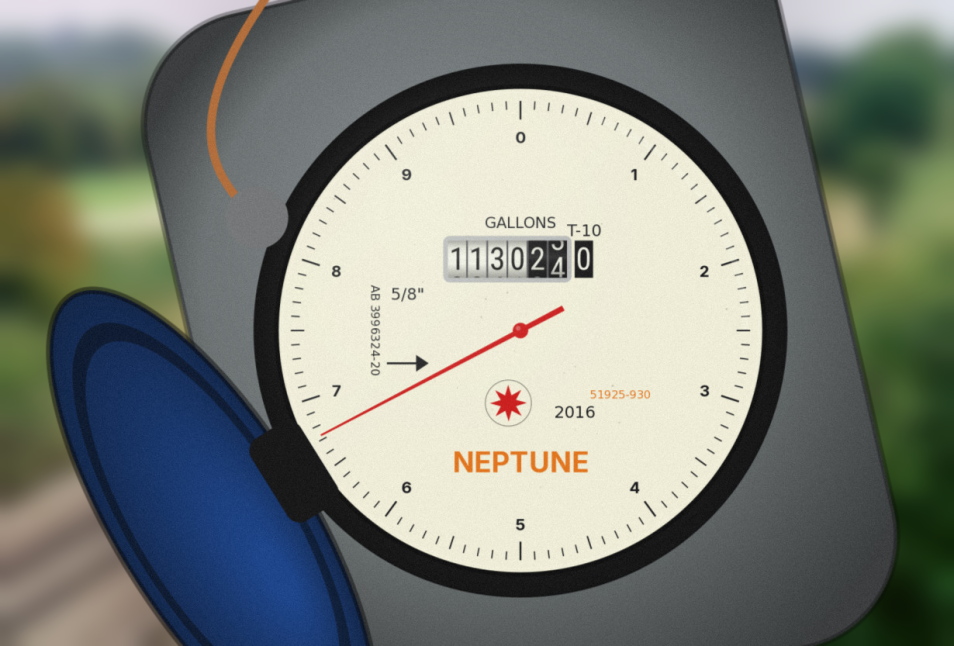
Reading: 1130236.7 gal
